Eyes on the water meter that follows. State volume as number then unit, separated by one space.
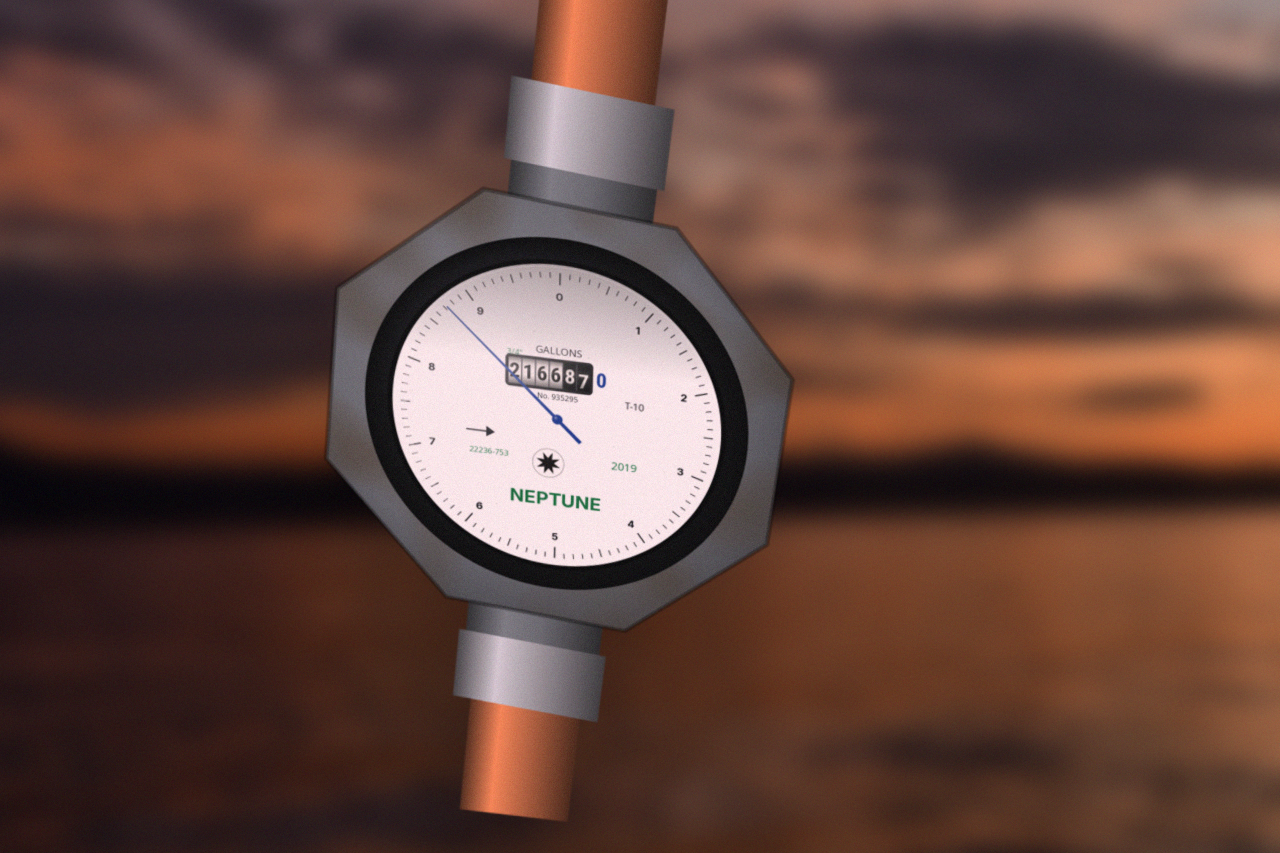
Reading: 2166868.7 gal
